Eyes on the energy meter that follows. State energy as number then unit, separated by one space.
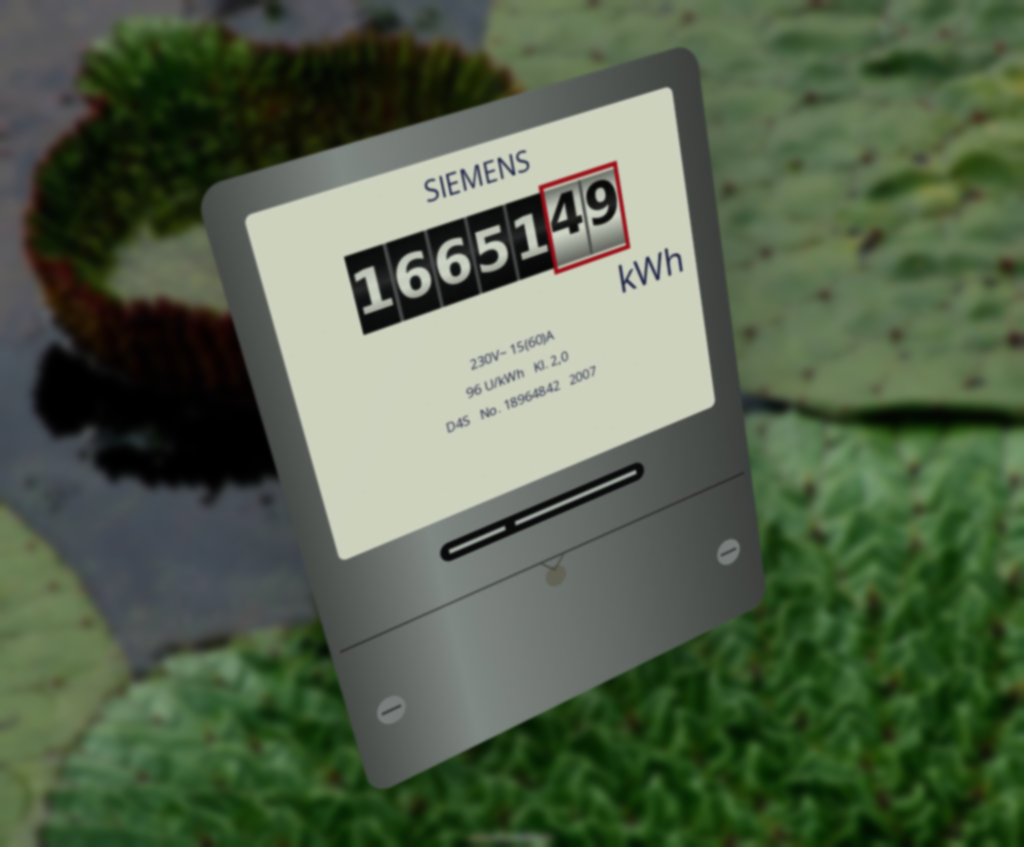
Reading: 16651.49 kWh
